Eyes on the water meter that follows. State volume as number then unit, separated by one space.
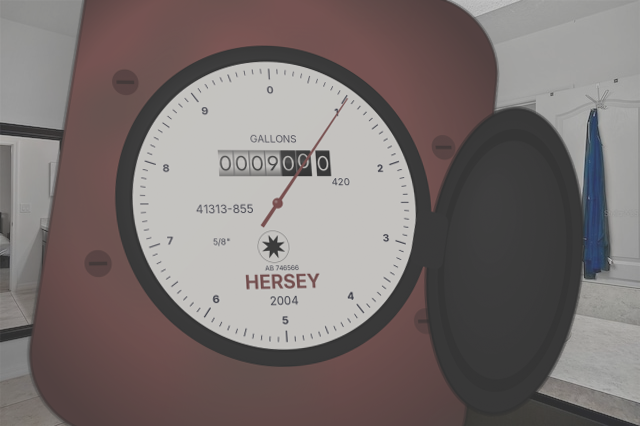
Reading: 9001.0 gal
